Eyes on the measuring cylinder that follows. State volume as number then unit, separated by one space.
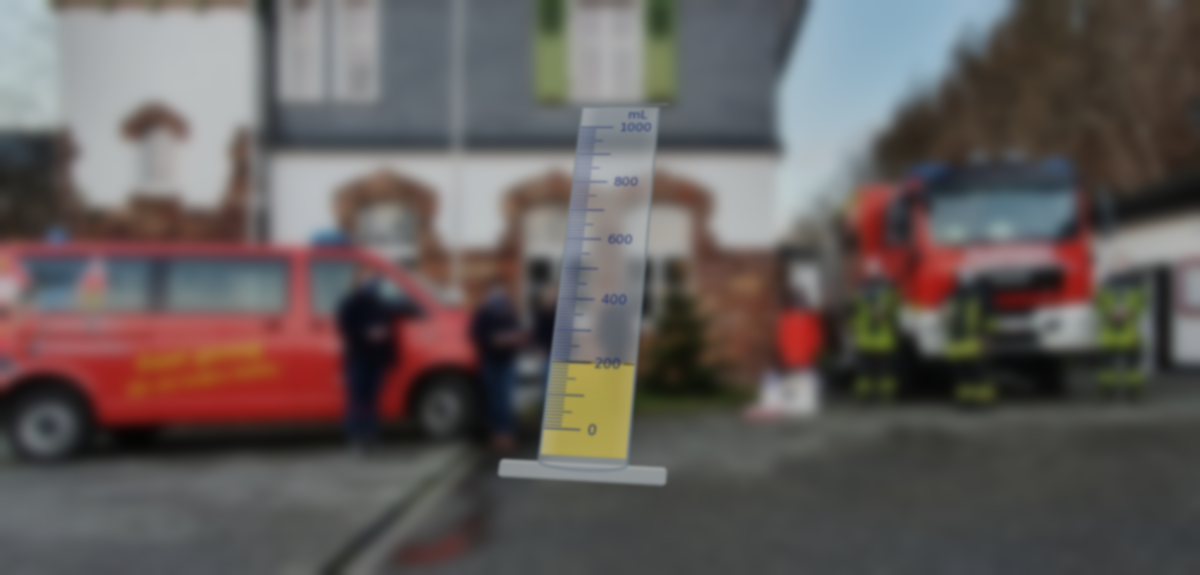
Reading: 200 mL
